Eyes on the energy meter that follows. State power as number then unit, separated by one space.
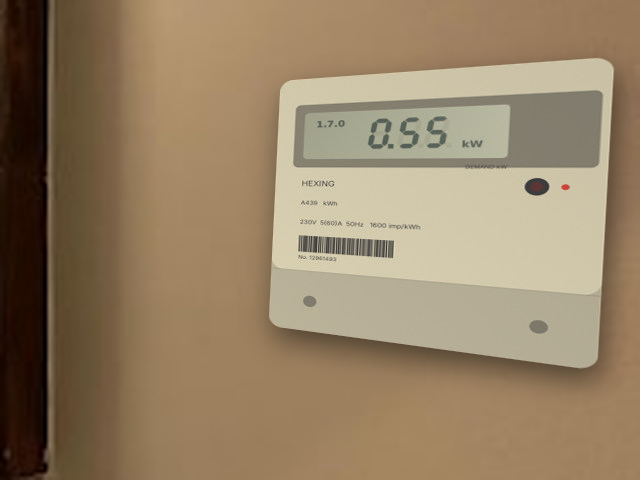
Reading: 0.55 kW
